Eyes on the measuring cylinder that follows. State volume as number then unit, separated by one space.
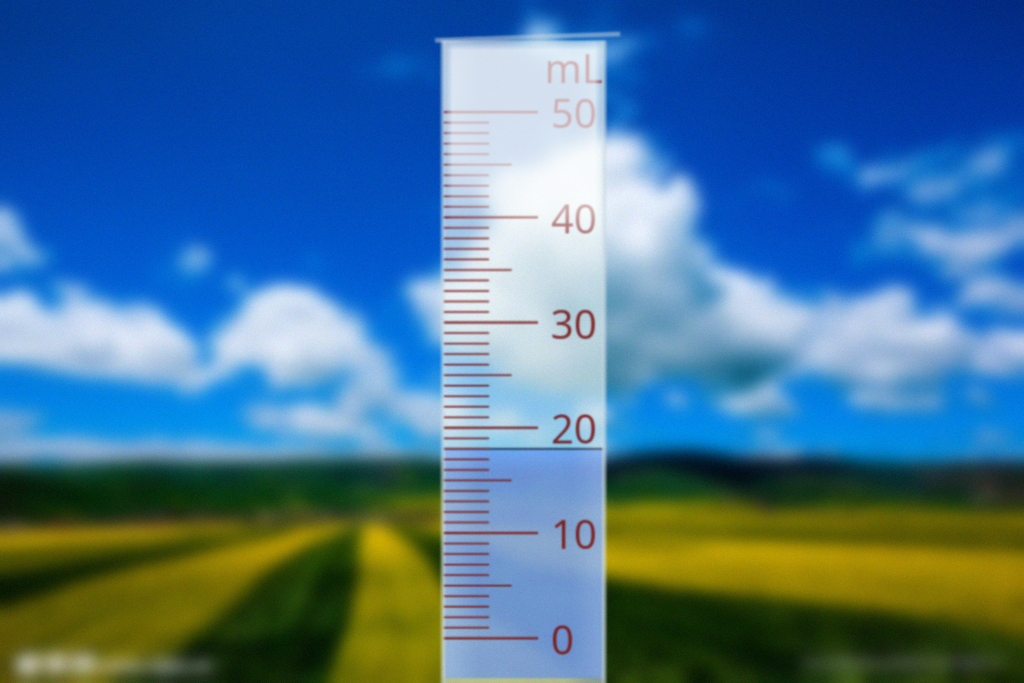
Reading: 18 mL
